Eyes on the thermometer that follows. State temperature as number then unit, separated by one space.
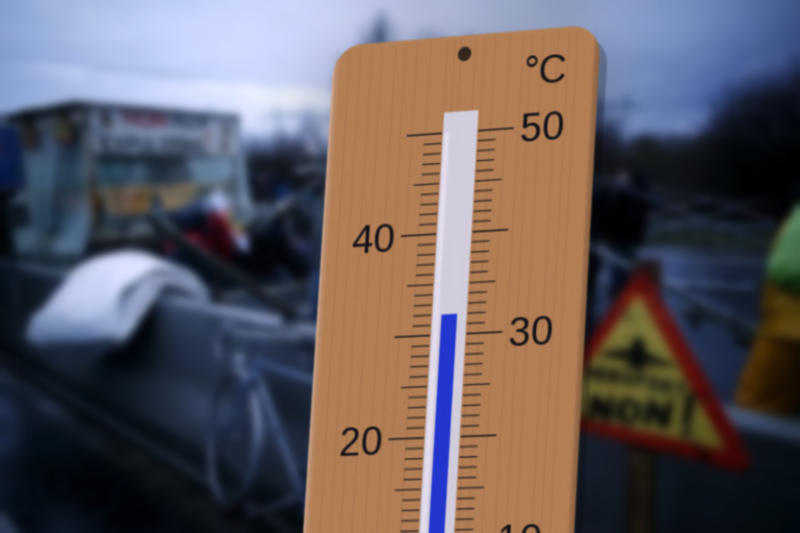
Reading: 32 °C
